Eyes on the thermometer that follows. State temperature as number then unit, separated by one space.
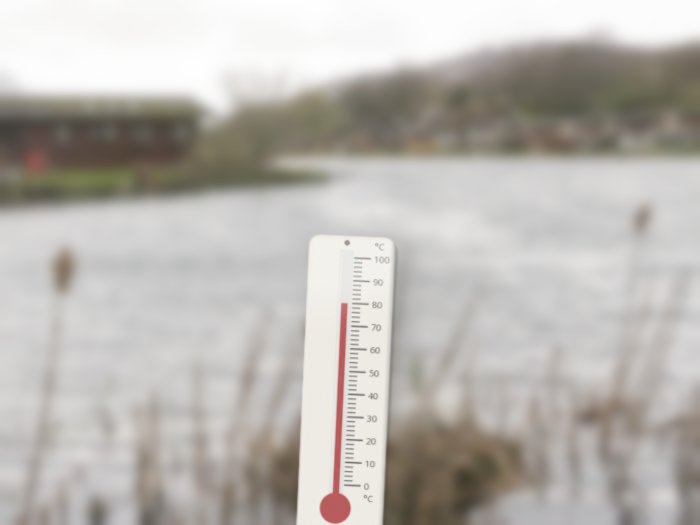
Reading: 80 °C
